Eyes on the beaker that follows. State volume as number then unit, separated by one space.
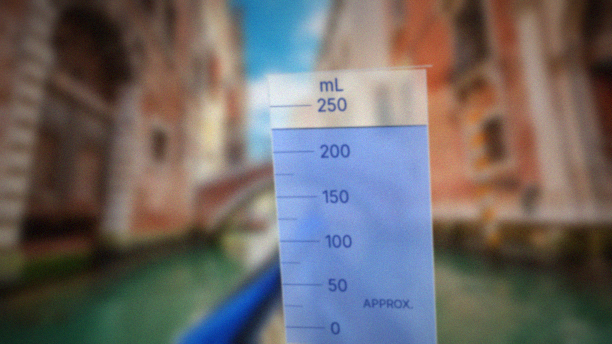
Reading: 225 mL
